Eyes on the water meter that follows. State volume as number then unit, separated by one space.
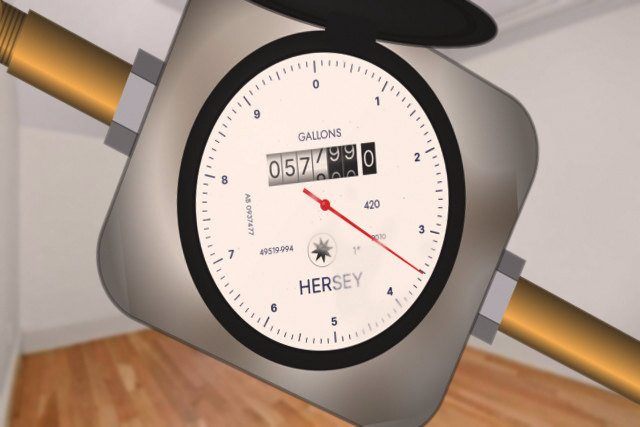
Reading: 577993.5 gal
